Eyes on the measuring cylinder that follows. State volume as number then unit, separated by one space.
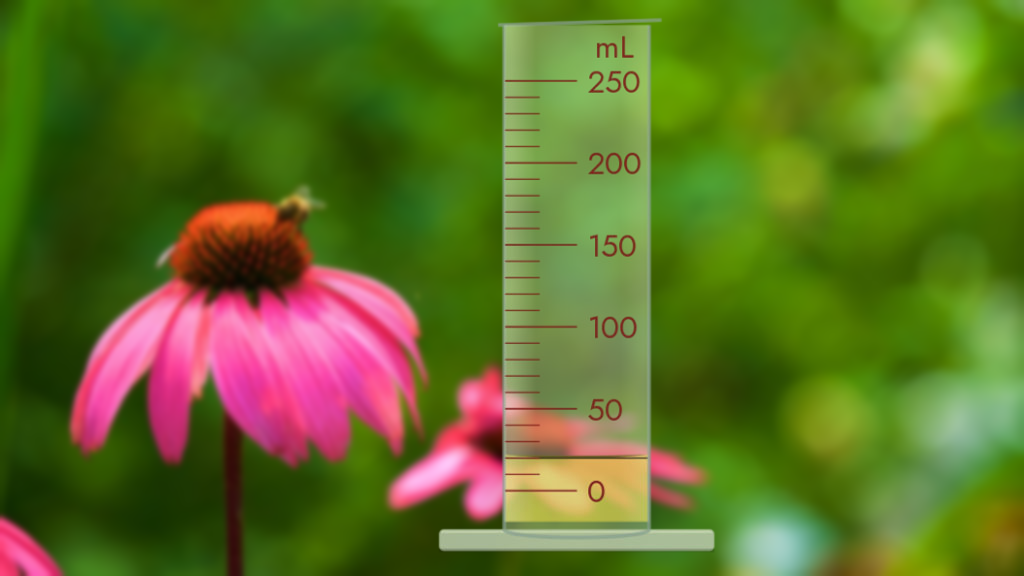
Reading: 20 mL
